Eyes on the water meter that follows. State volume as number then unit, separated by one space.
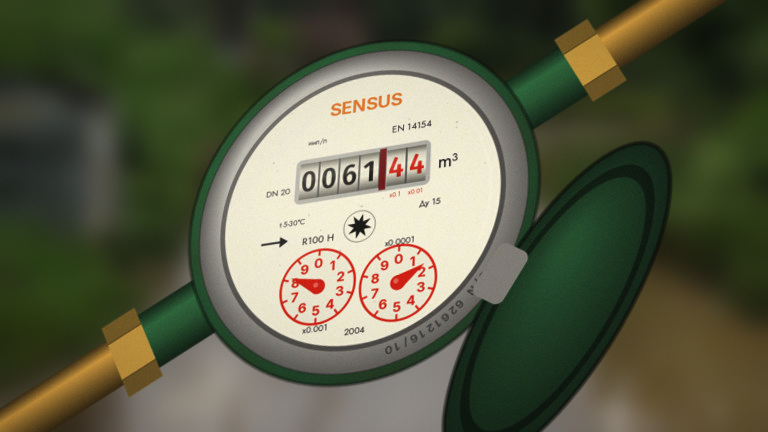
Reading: 61.4481 m³
